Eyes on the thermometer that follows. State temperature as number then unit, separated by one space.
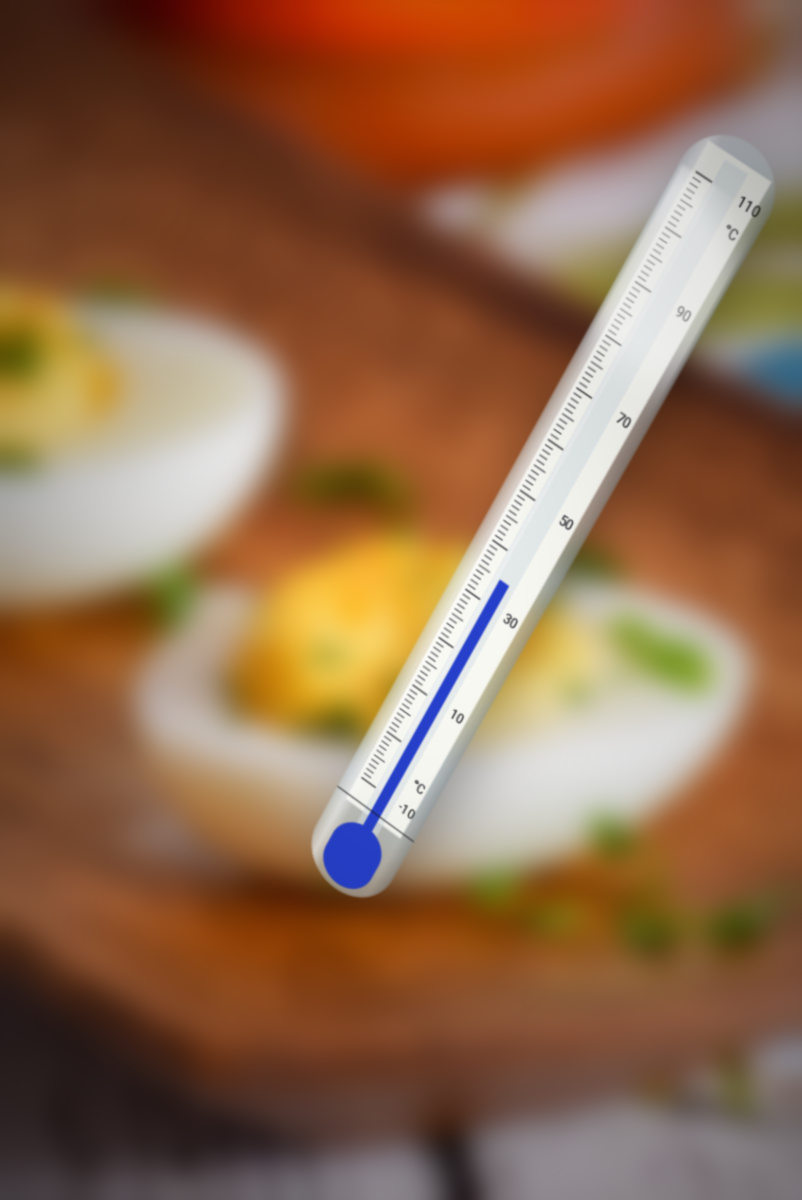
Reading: 35 °C
